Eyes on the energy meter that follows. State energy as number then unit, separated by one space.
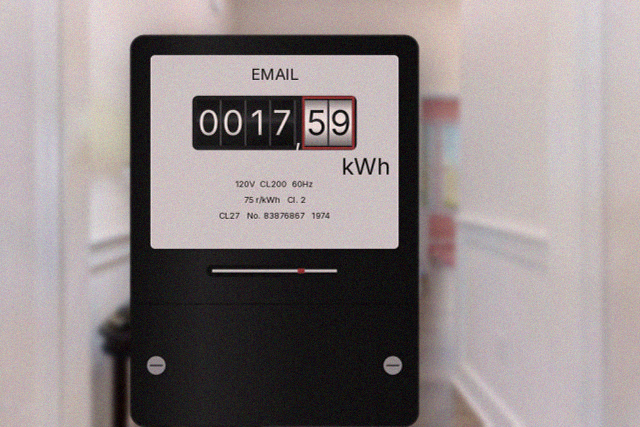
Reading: 17.59 kWh
